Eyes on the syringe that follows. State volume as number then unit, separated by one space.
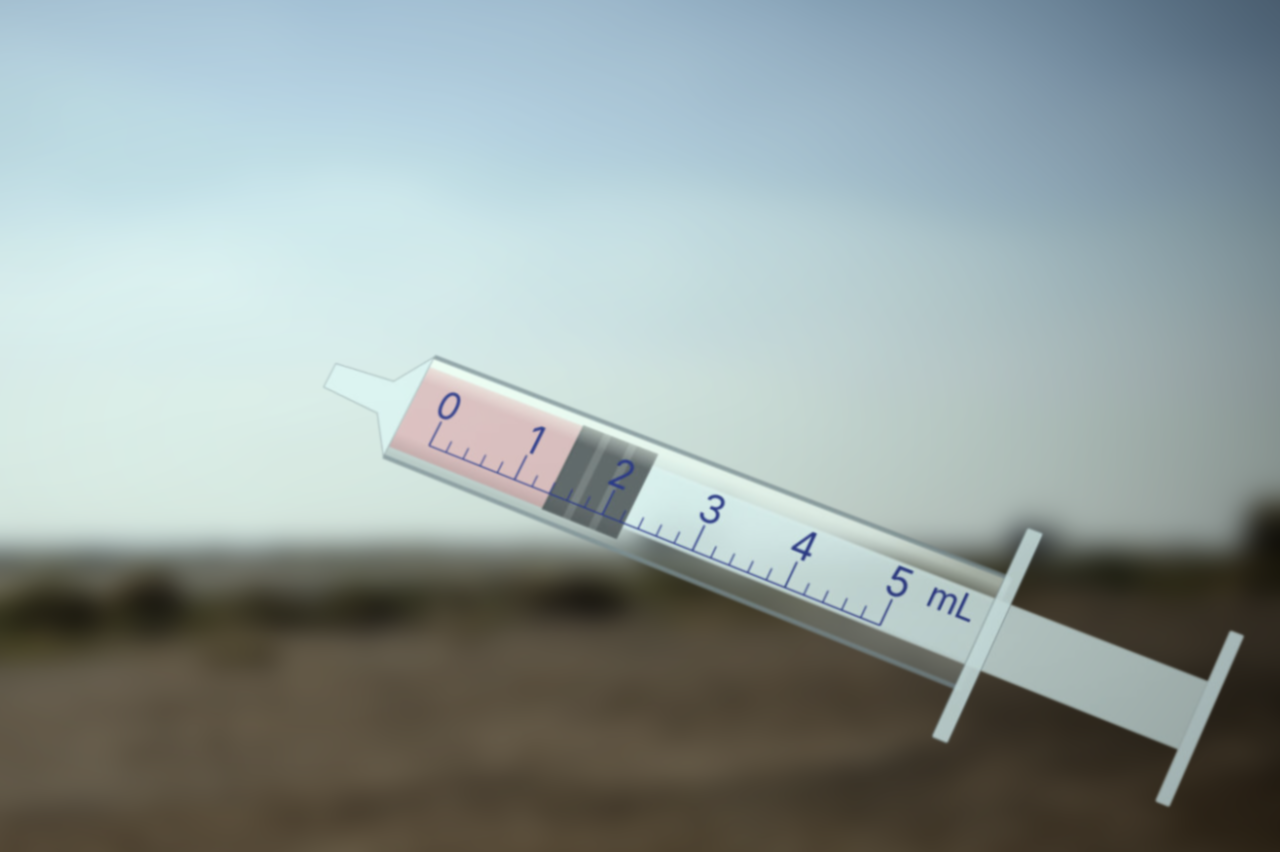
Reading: 1.4 mL
